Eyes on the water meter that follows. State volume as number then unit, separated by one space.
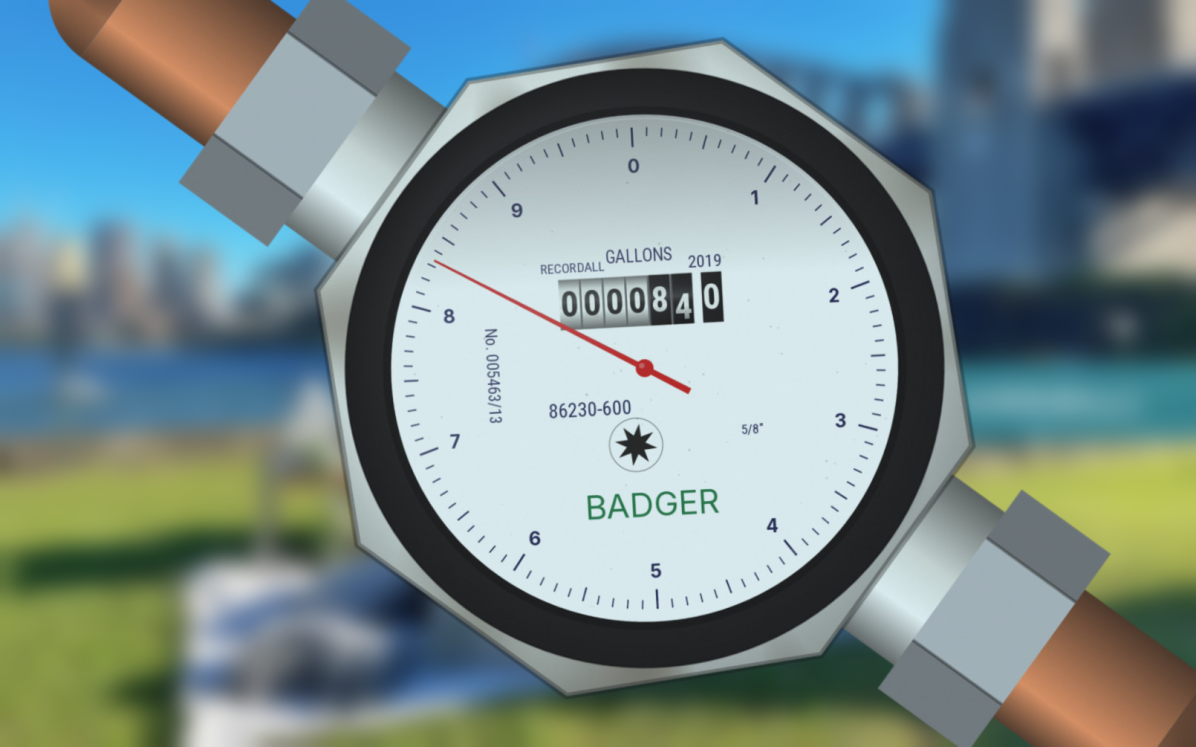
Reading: 838.3 gal
